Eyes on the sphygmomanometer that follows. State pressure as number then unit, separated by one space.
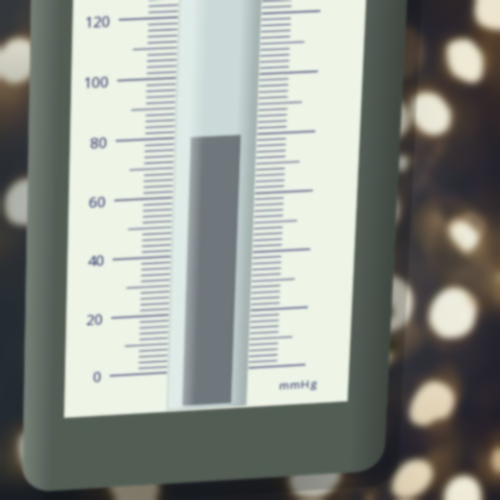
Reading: 80 mmHg
